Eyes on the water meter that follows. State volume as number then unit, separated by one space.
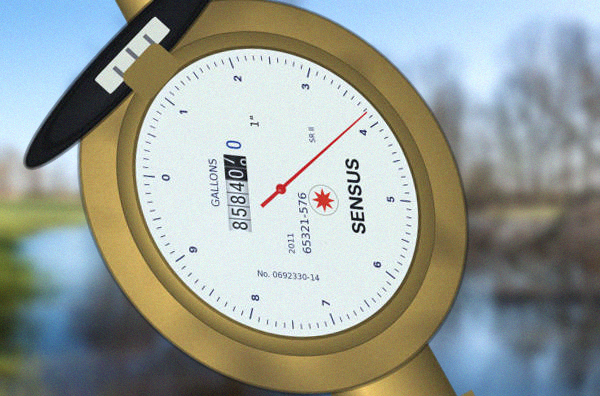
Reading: 8584073.8 gal
